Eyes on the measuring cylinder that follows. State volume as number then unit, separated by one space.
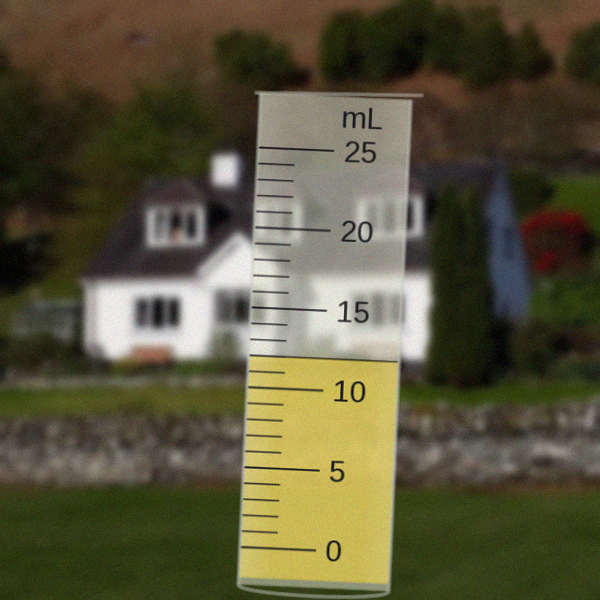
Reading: 12 mL
